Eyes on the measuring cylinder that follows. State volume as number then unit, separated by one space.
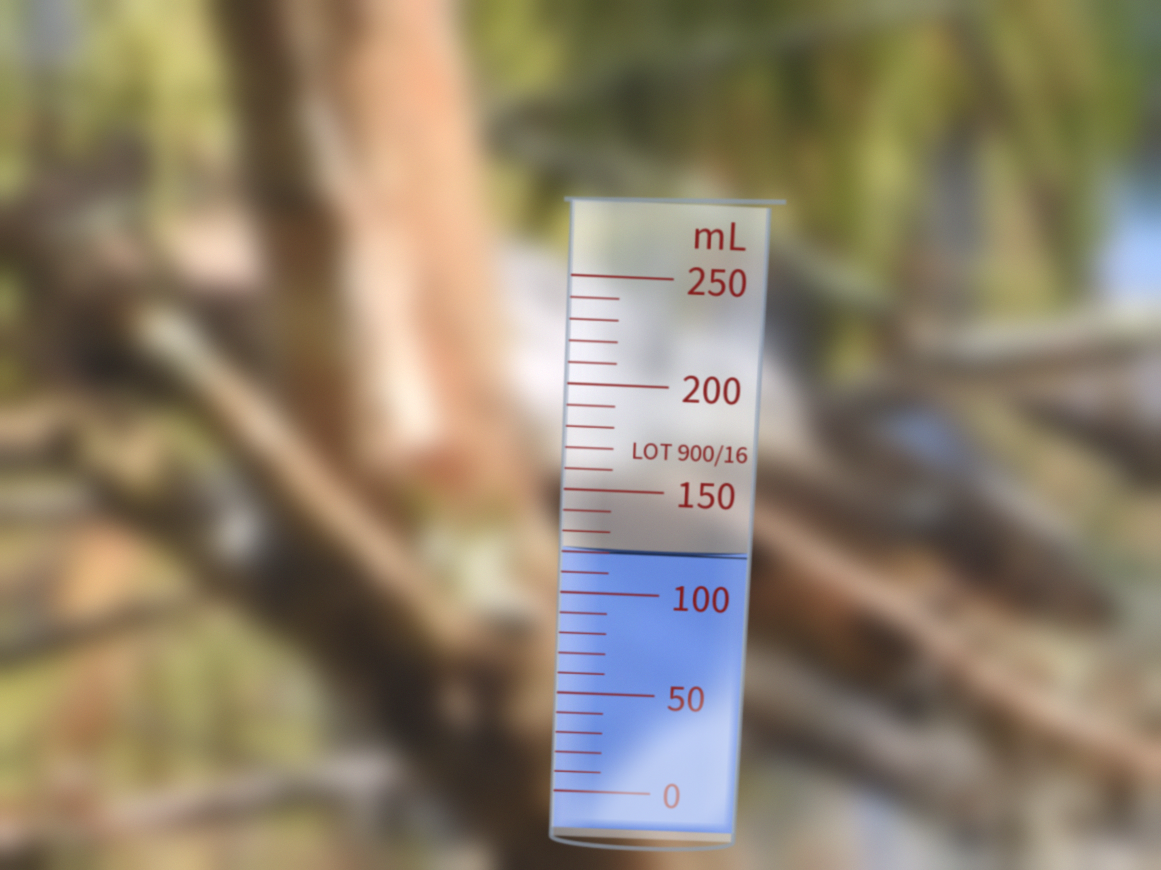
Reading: 120 mL
